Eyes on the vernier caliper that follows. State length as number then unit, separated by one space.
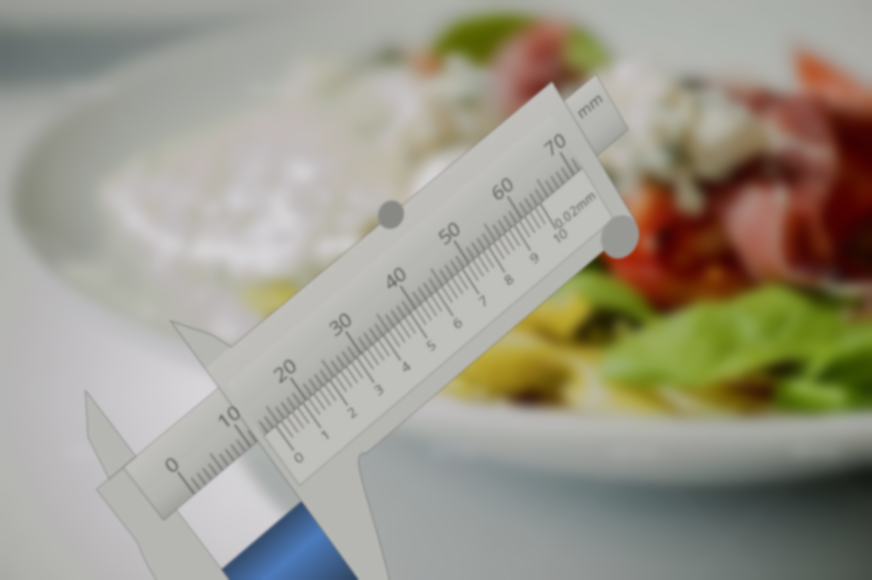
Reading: 14.5 mm
